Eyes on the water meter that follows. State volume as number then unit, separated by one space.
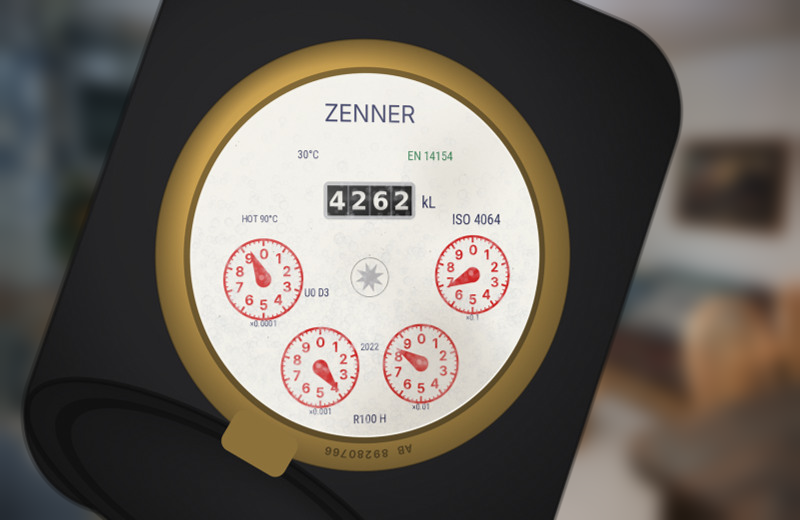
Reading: 4262.6839 kL
